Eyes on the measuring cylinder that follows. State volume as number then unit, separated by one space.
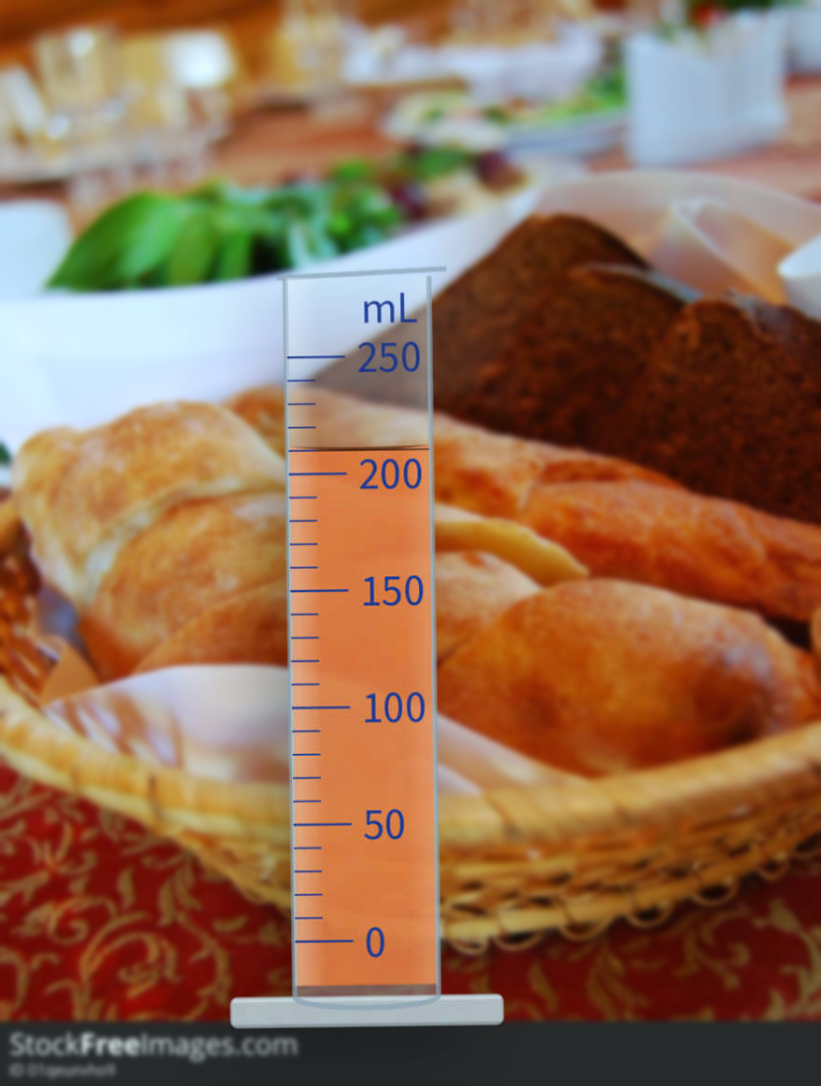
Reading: 210 mL
